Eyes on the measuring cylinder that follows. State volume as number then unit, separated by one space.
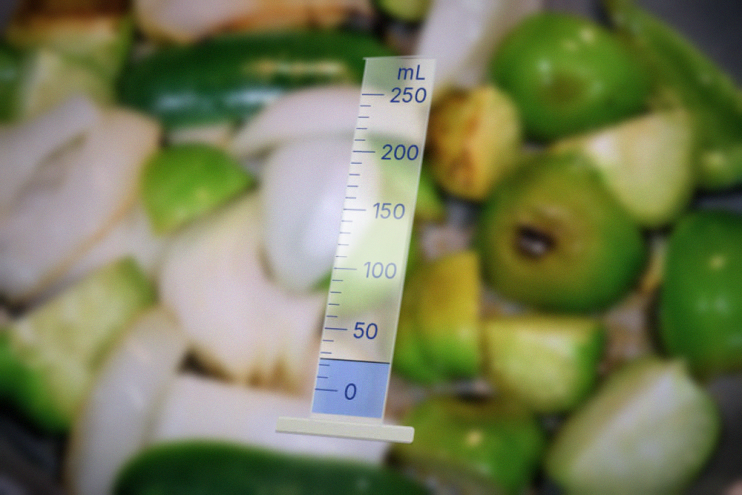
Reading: 25 mL
